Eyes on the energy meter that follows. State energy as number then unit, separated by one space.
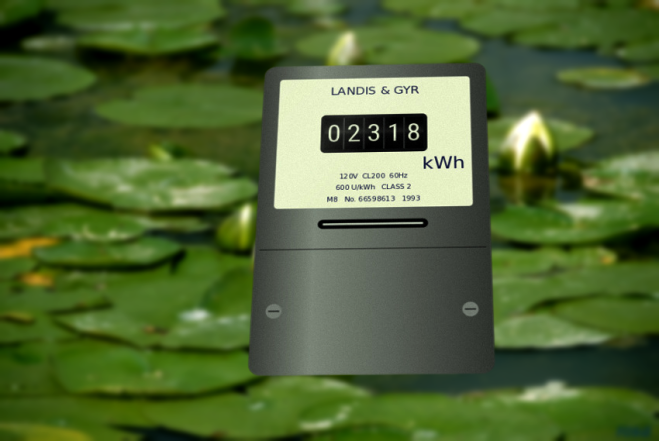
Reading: 2318 kWh
